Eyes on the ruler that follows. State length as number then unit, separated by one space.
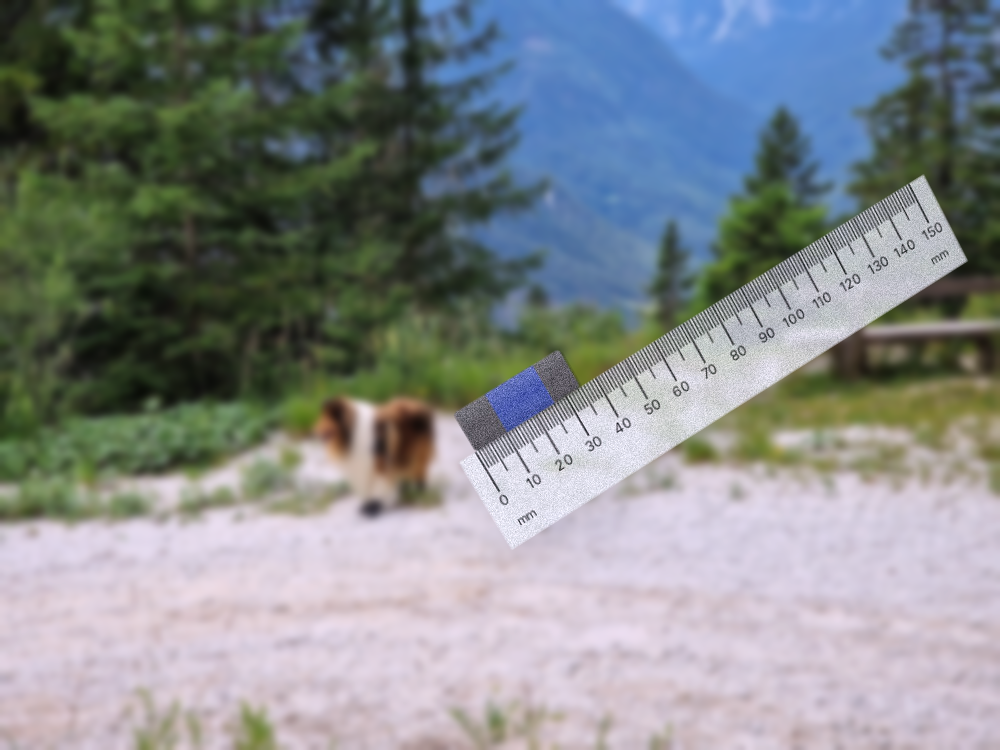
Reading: 35 mm
